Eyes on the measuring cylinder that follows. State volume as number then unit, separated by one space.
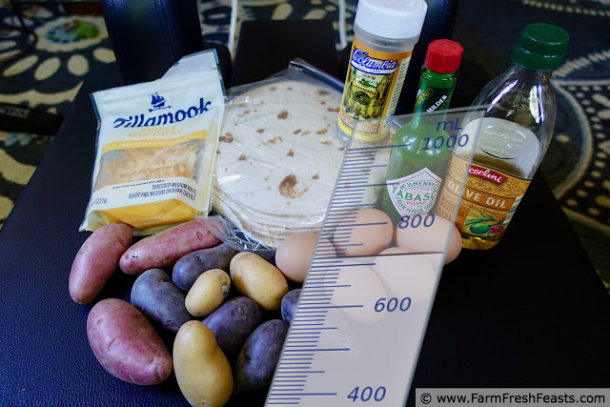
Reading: 720 mL
